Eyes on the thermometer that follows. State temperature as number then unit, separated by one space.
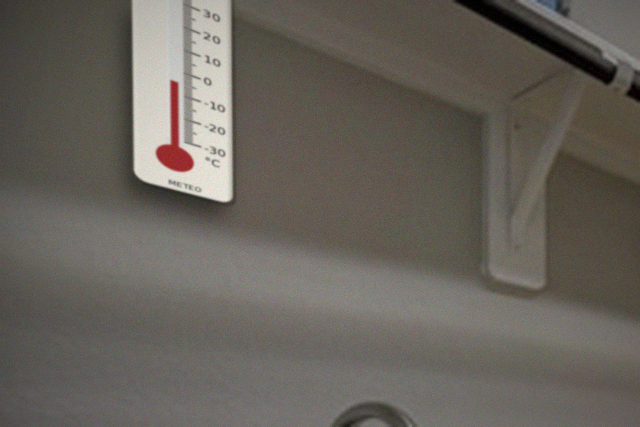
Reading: -5 °C
